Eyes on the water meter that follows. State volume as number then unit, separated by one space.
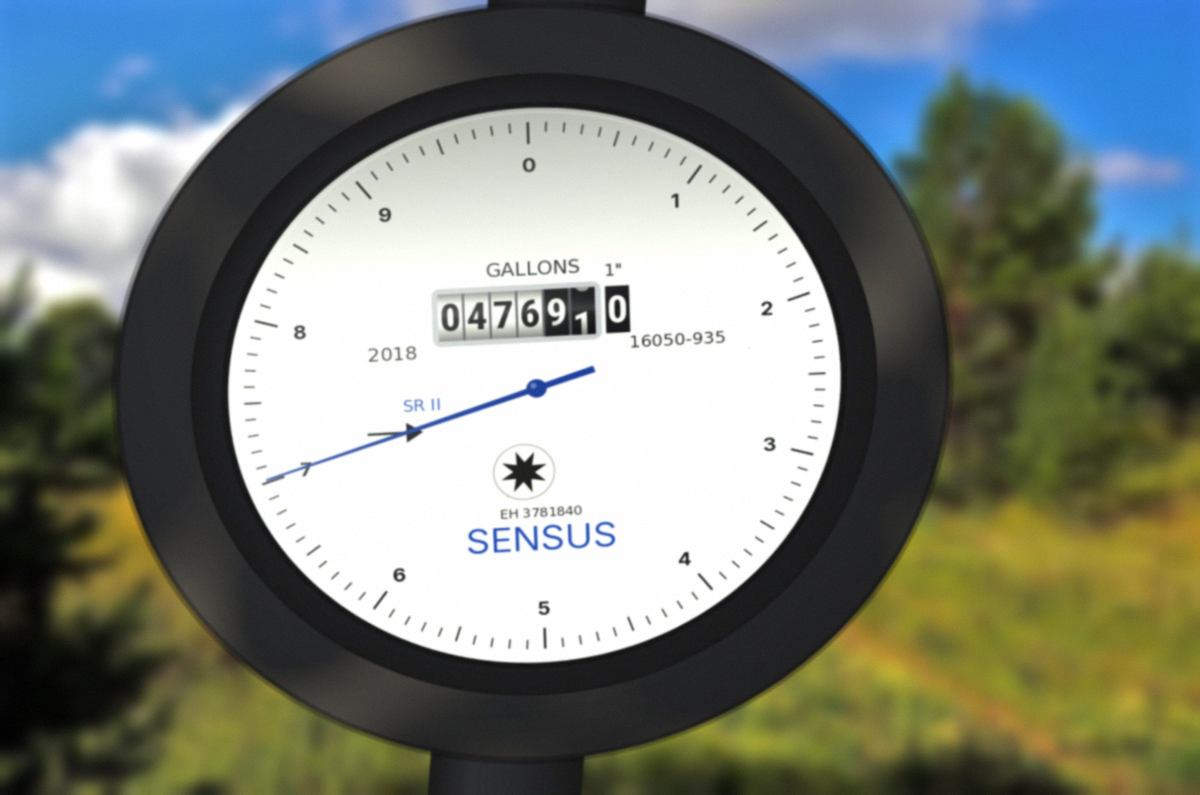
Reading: 476907.0 gal
